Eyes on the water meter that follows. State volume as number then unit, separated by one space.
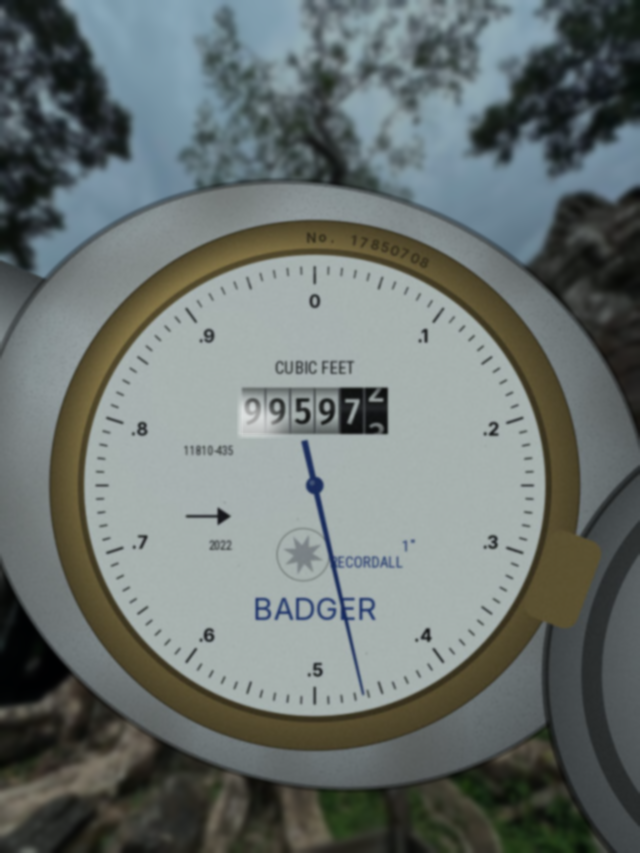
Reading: 995972.46 ft³
